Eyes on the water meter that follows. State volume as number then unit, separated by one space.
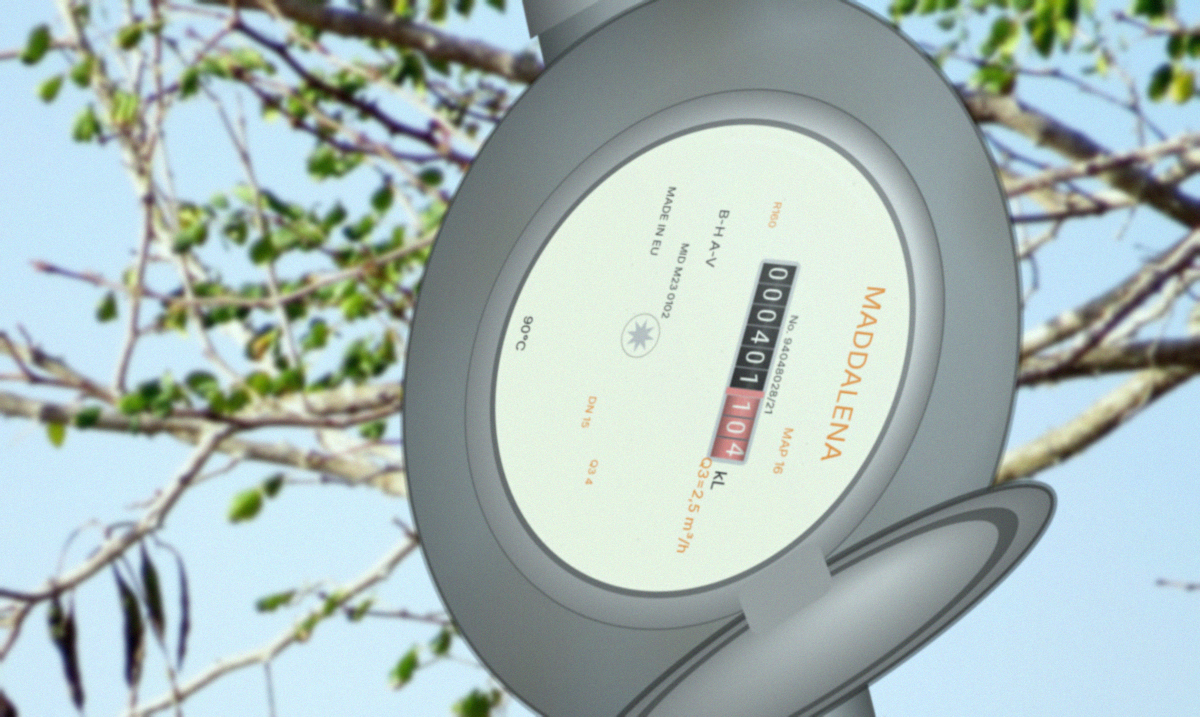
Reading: 401.104 kL
